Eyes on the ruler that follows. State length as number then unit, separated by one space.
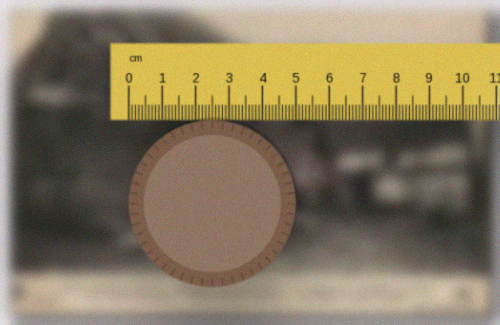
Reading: 5 cm
